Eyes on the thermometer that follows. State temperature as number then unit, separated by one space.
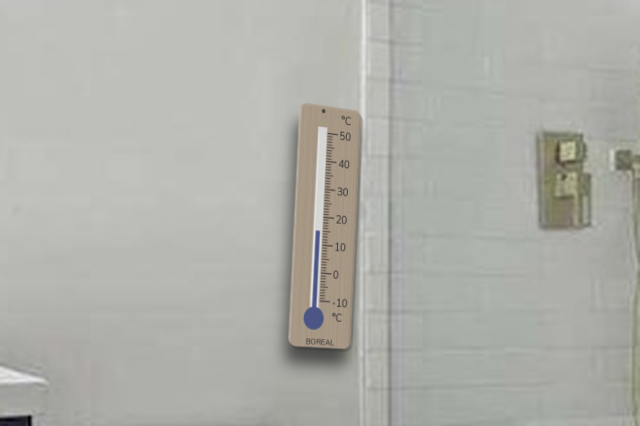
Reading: 15 °C
